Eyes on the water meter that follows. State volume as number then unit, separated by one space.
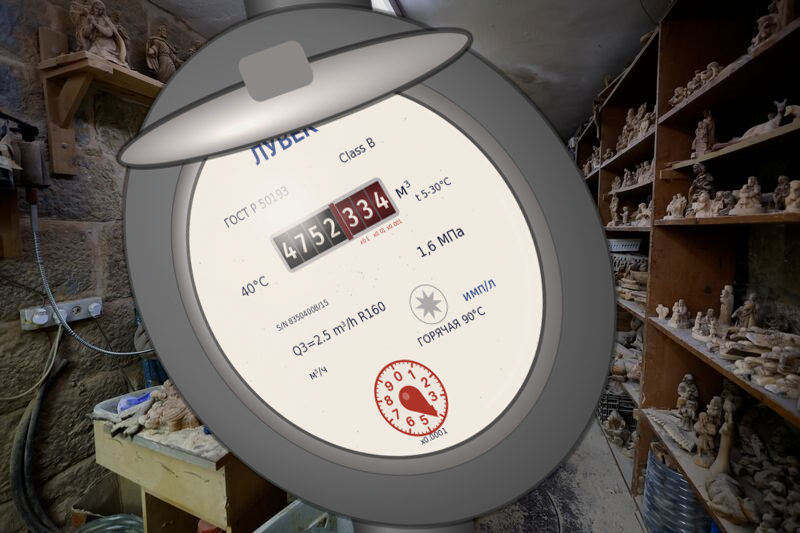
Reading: 4752.3344 m³
